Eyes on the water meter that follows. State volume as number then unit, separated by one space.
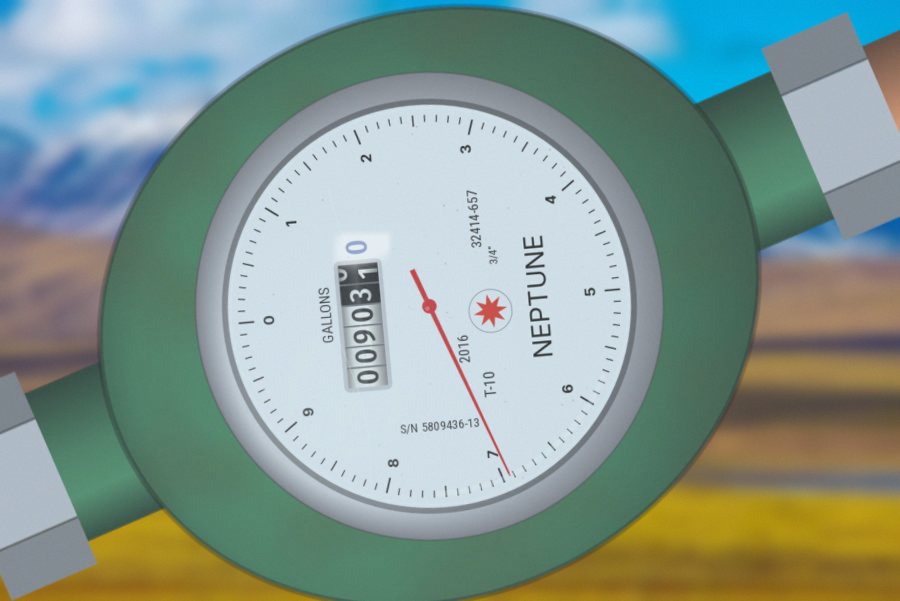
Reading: 90306.9 gal
